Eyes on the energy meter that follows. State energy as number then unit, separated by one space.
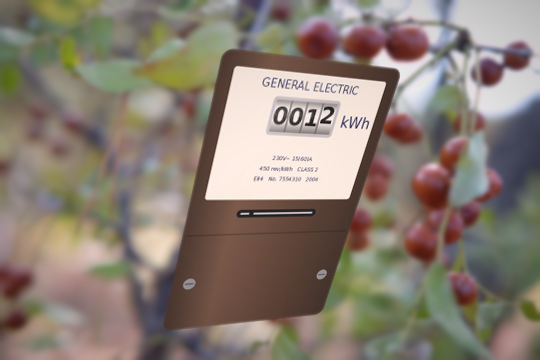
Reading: 12 kWh
